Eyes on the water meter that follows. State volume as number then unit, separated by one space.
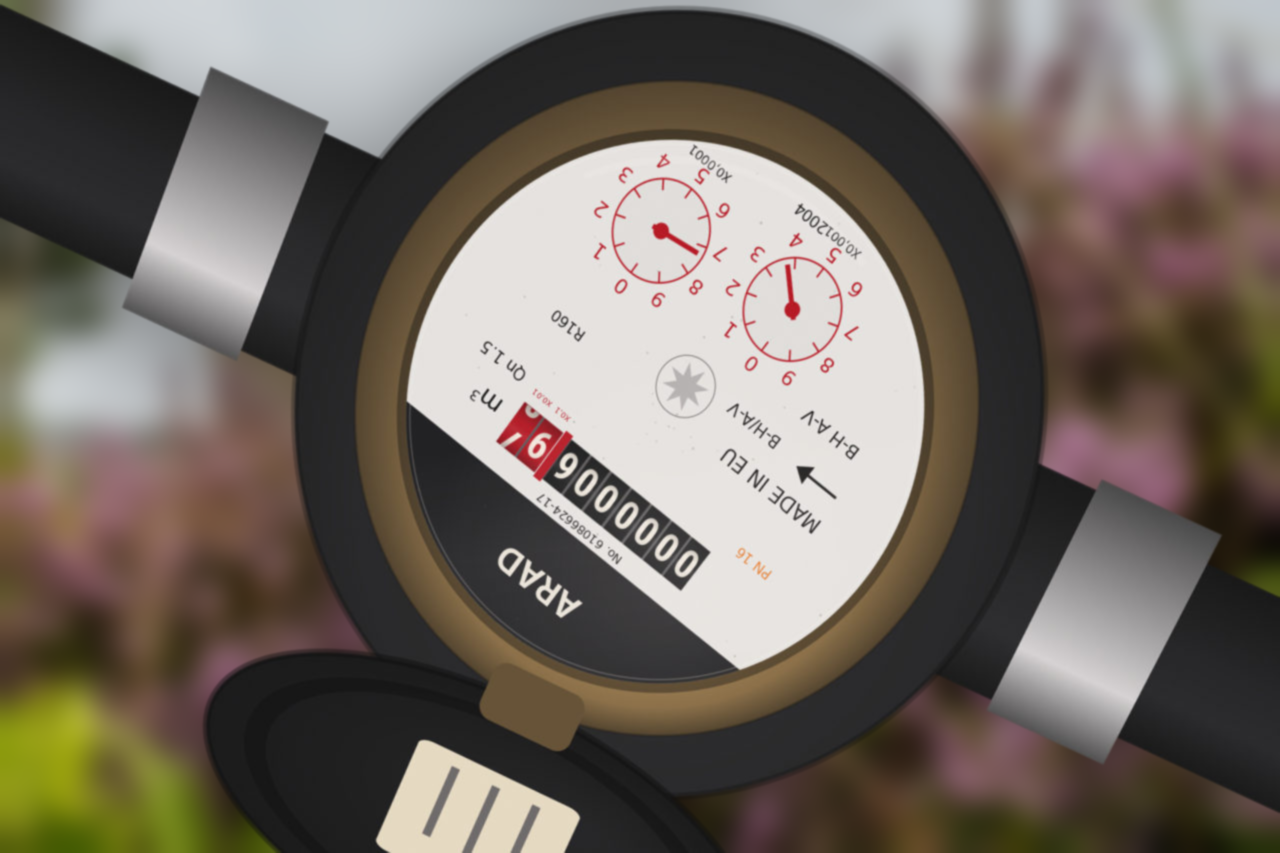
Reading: 6.9737 m³
